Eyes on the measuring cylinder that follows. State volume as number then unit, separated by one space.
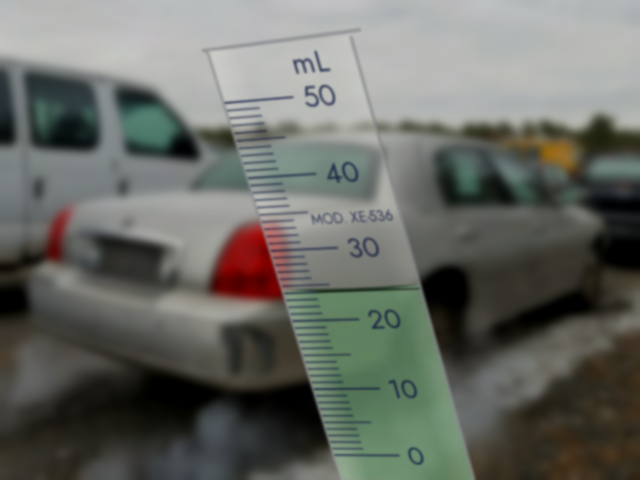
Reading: 24 mL
